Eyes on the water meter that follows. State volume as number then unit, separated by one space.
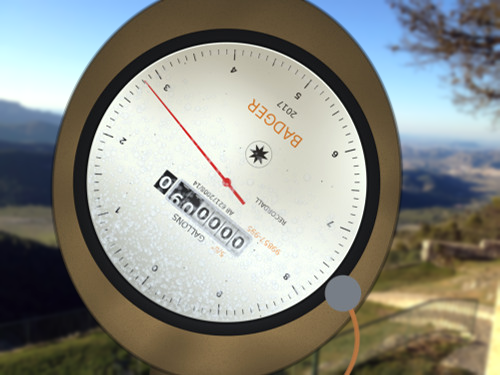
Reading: 92.8 gal
